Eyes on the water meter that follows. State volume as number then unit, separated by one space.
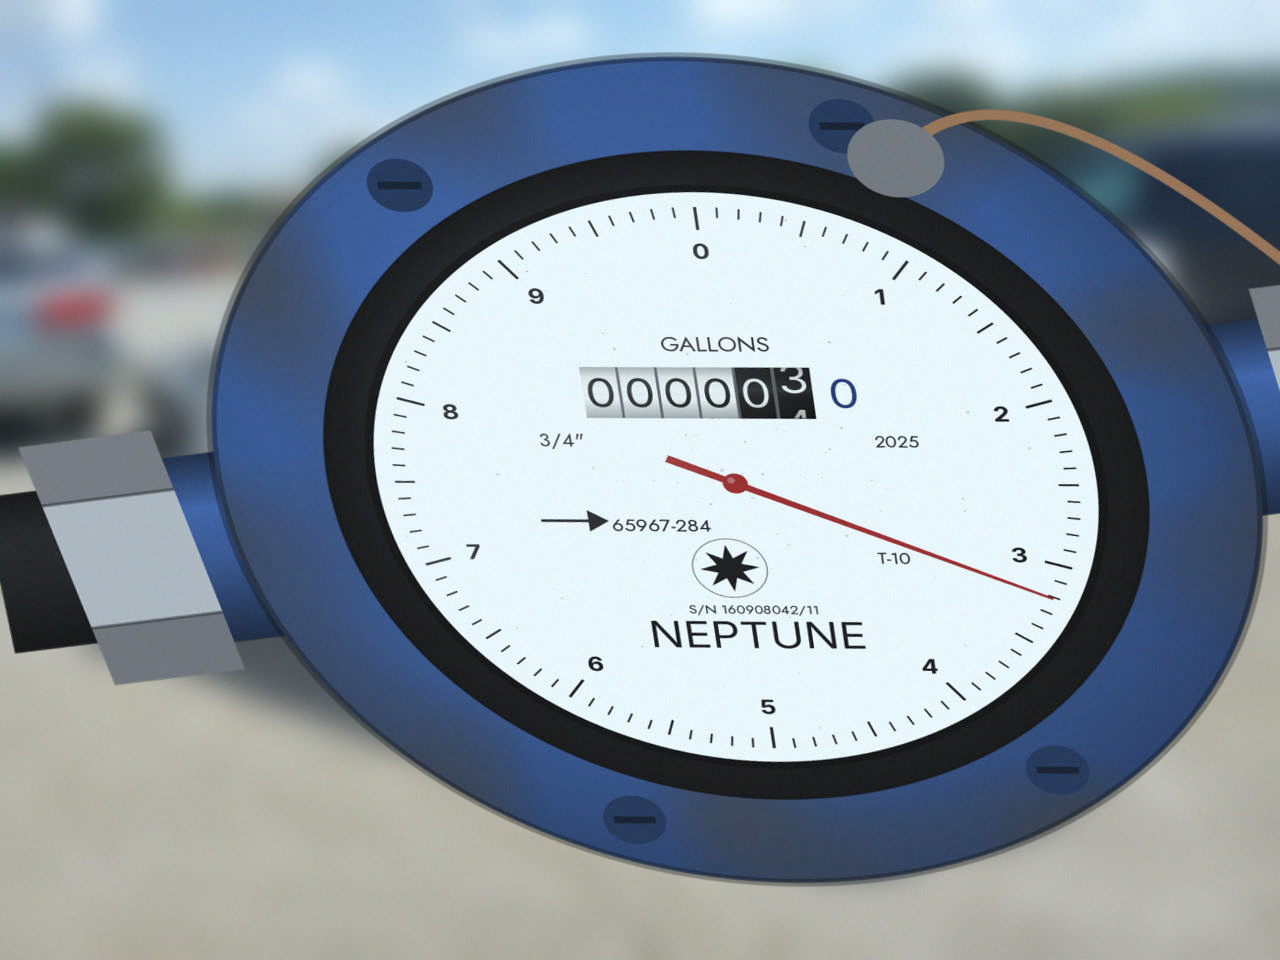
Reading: 33.2 gal
